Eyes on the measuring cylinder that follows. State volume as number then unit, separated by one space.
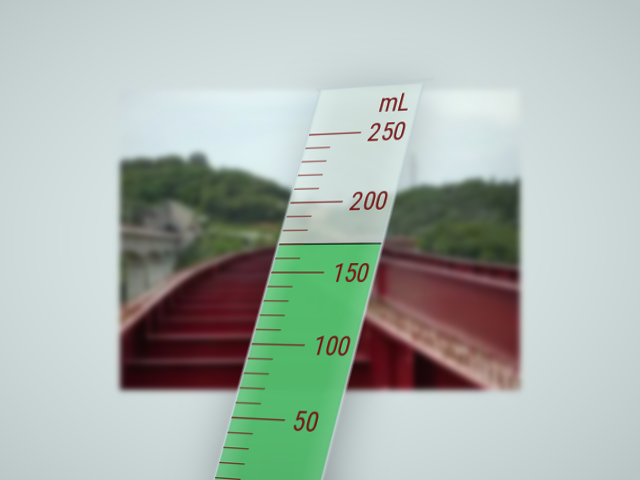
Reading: 170 mL
